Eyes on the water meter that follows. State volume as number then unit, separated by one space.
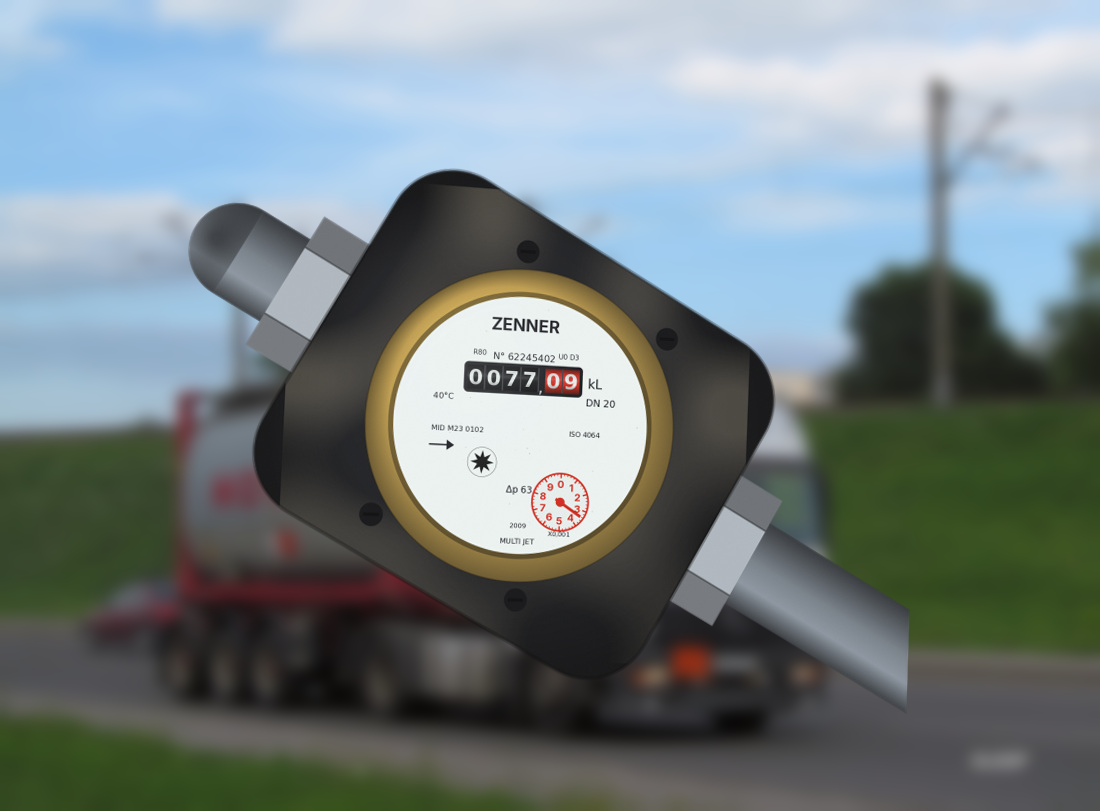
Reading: 77.093 kL
